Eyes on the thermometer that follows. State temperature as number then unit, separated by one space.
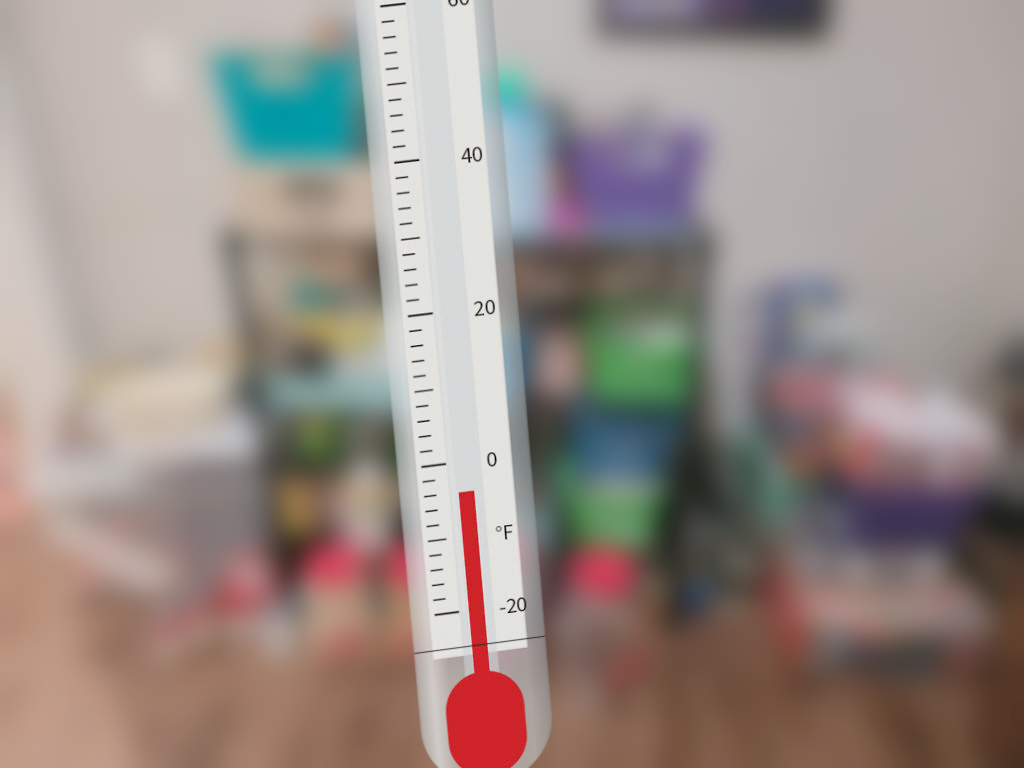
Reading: -4 °F
